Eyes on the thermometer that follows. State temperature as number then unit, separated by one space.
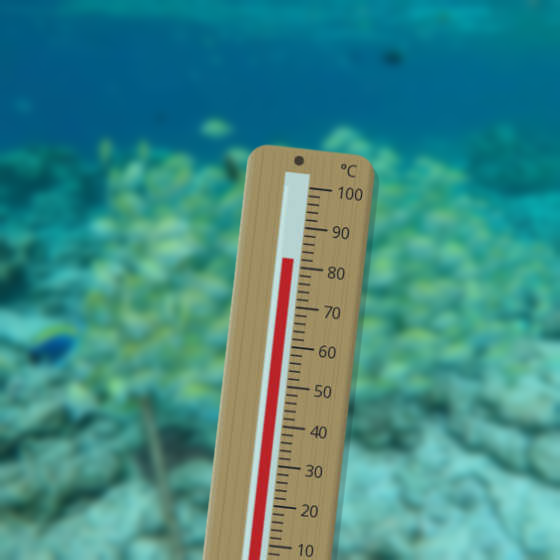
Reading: 82 °C
